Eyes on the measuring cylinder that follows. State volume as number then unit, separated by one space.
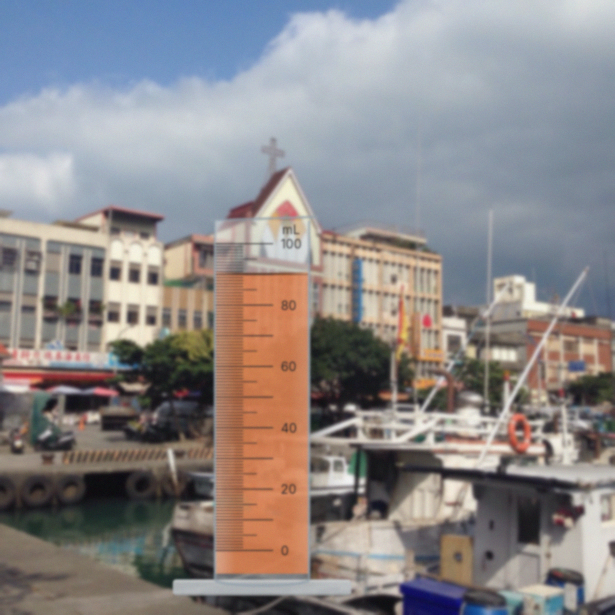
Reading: 90 mL
